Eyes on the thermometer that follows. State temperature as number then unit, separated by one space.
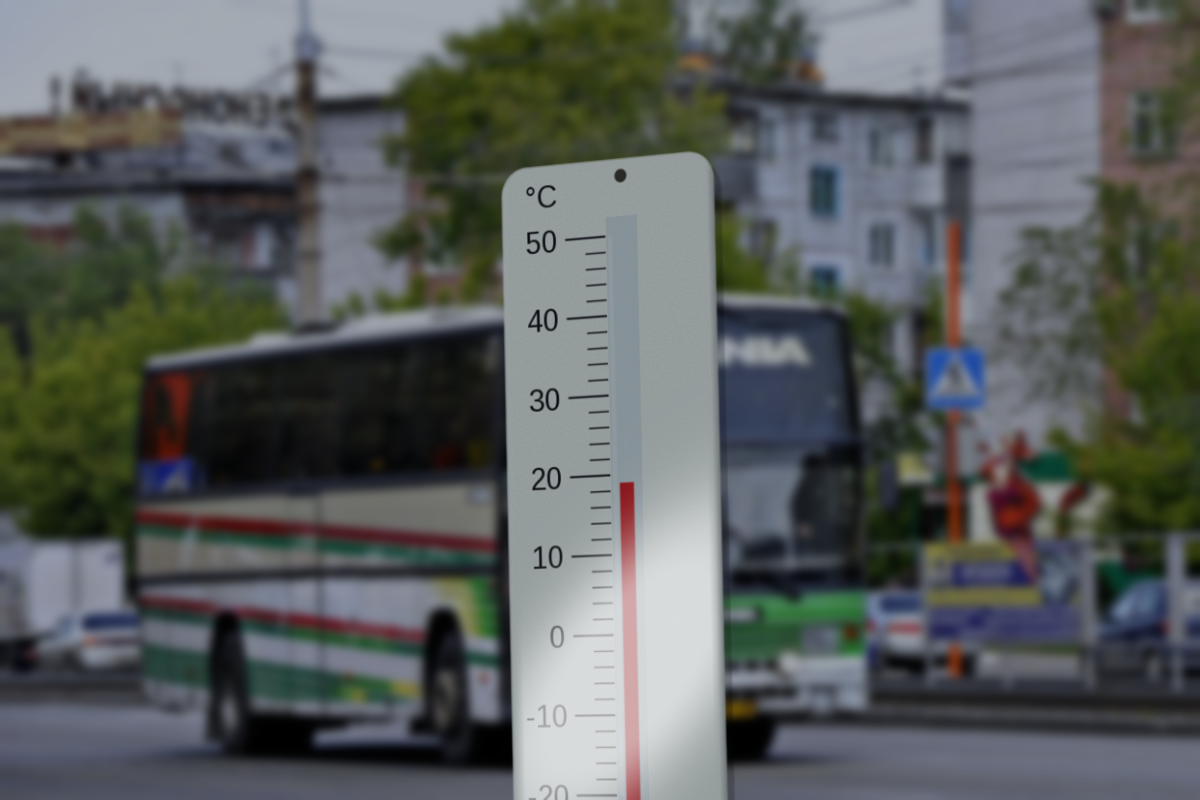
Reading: 19 °C
